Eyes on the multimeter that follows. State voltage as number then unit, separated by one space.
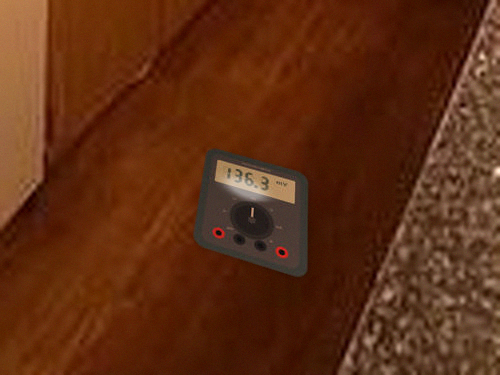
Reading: 136.3 mV
